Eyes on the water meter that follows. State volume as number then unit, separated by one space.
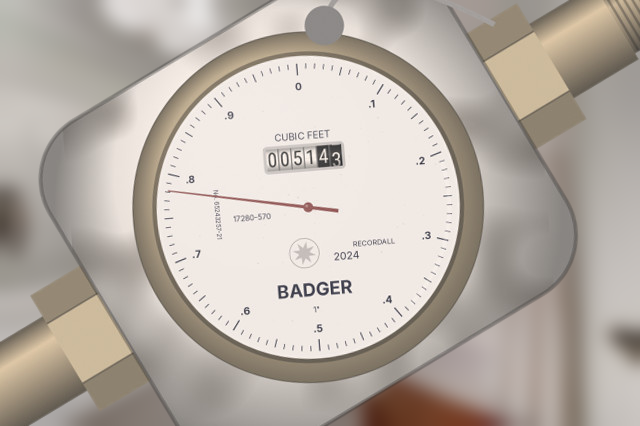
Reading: 5142.78 ft³
